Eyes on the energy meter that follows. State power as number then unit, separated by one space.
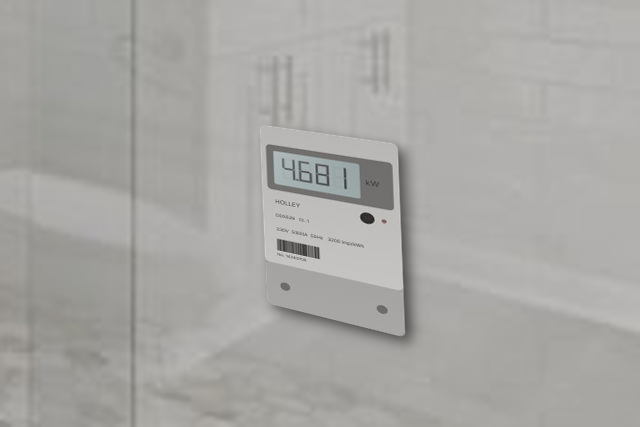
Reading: 4.681 kW
